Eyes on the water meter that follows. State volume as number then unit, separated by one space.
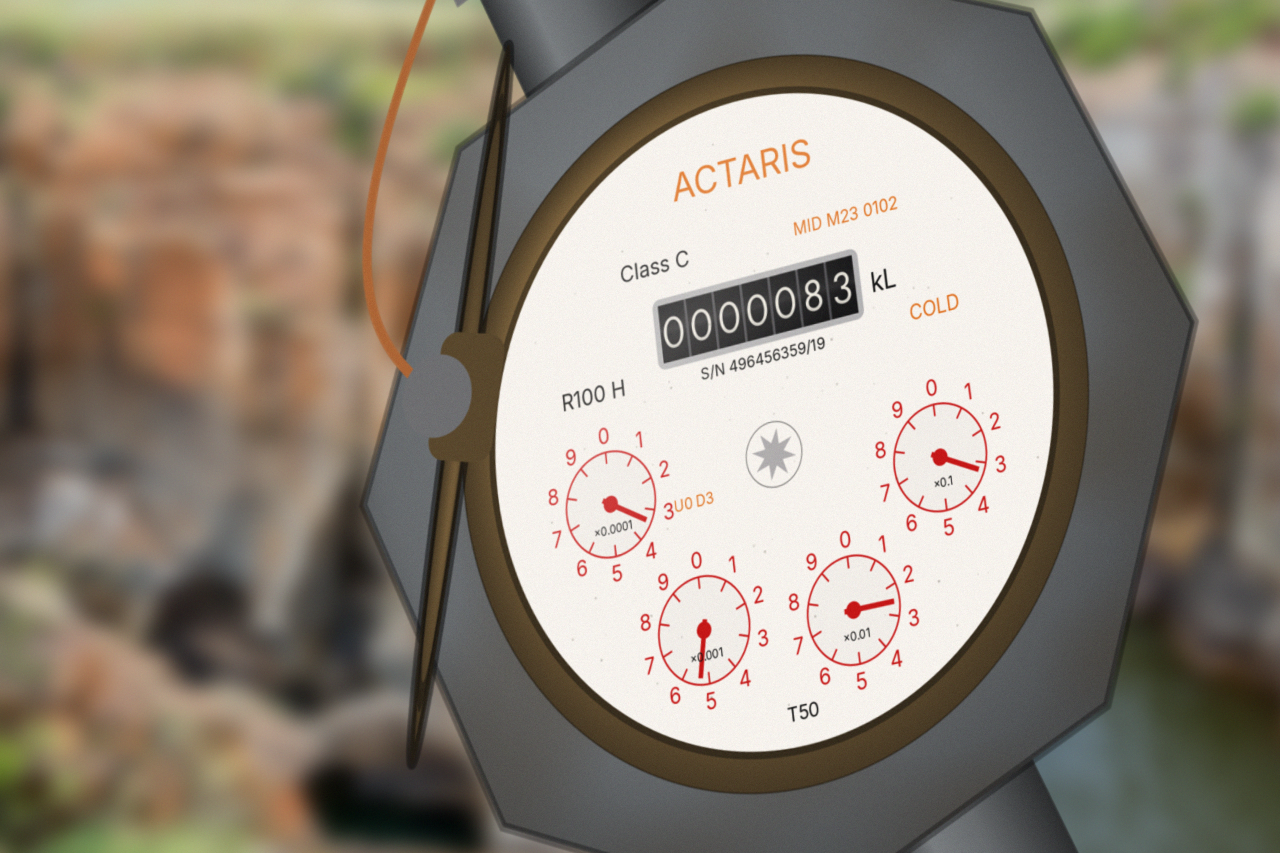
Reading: 83.3253 kL
